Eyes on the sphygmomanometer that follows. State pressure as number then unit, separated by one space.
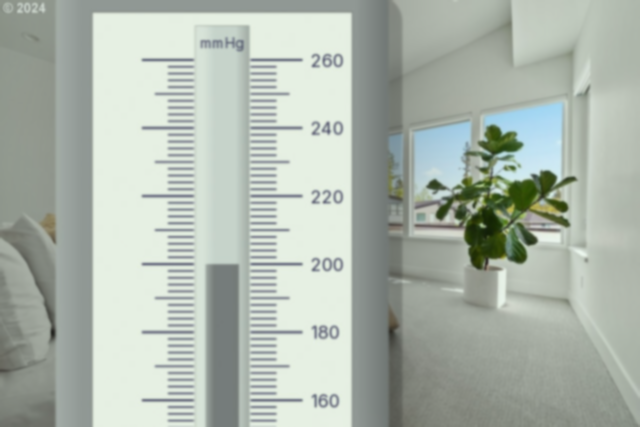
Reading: 200 mmHg
